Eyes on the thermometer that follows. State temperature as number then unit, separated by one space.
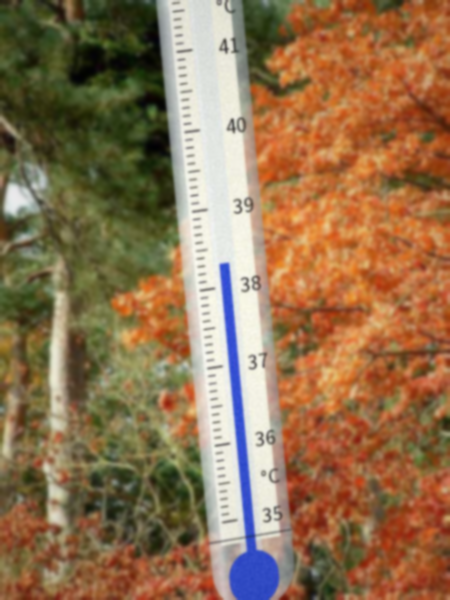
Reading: 38.3 °C
